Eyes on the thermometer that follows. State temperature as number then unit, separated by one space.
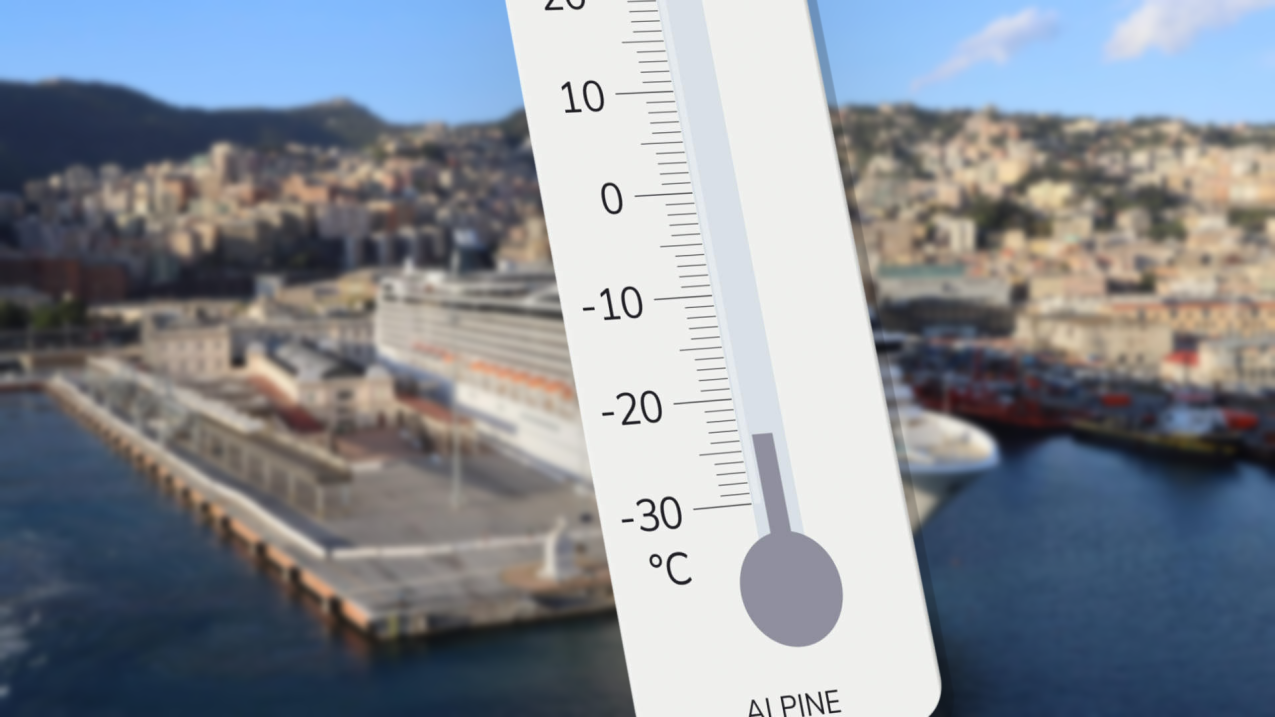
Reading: -23.5 °C
